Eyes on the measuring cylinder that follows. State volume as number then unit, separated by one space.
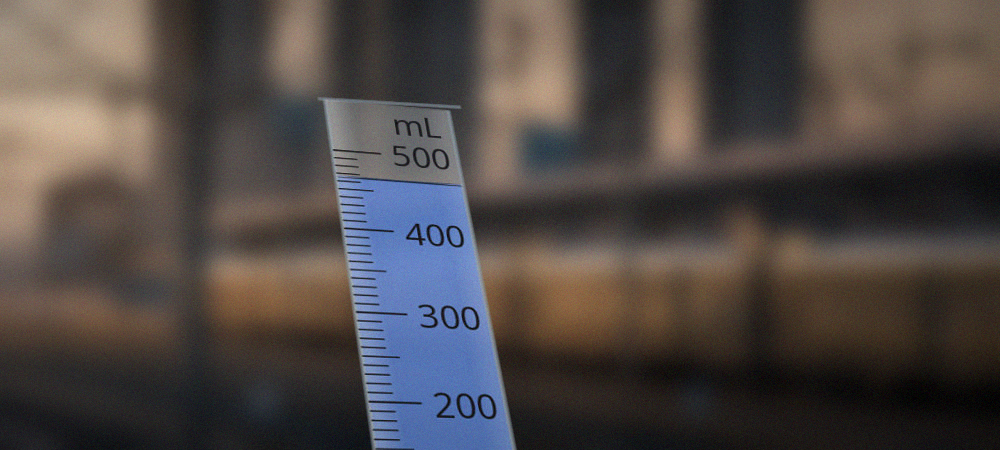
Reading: 465 mL
